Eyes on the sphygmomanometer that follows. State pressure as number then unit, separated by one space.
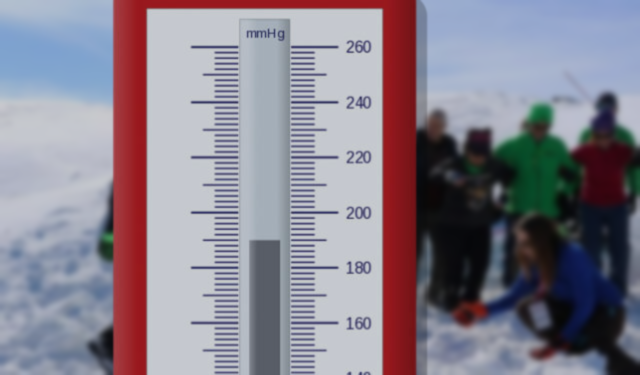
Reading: 190 mmHg
